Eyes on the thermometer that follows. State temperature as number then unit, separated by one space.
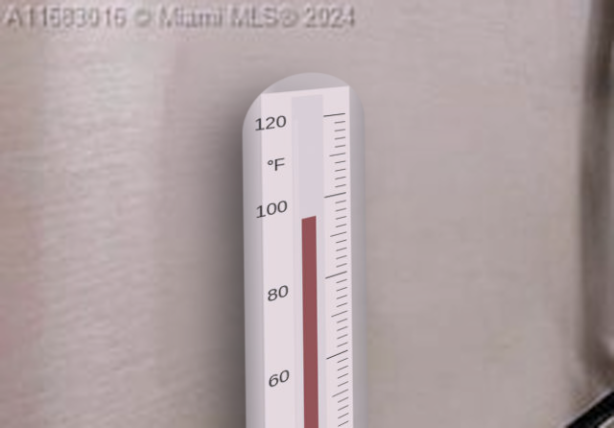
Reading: 96 °F
